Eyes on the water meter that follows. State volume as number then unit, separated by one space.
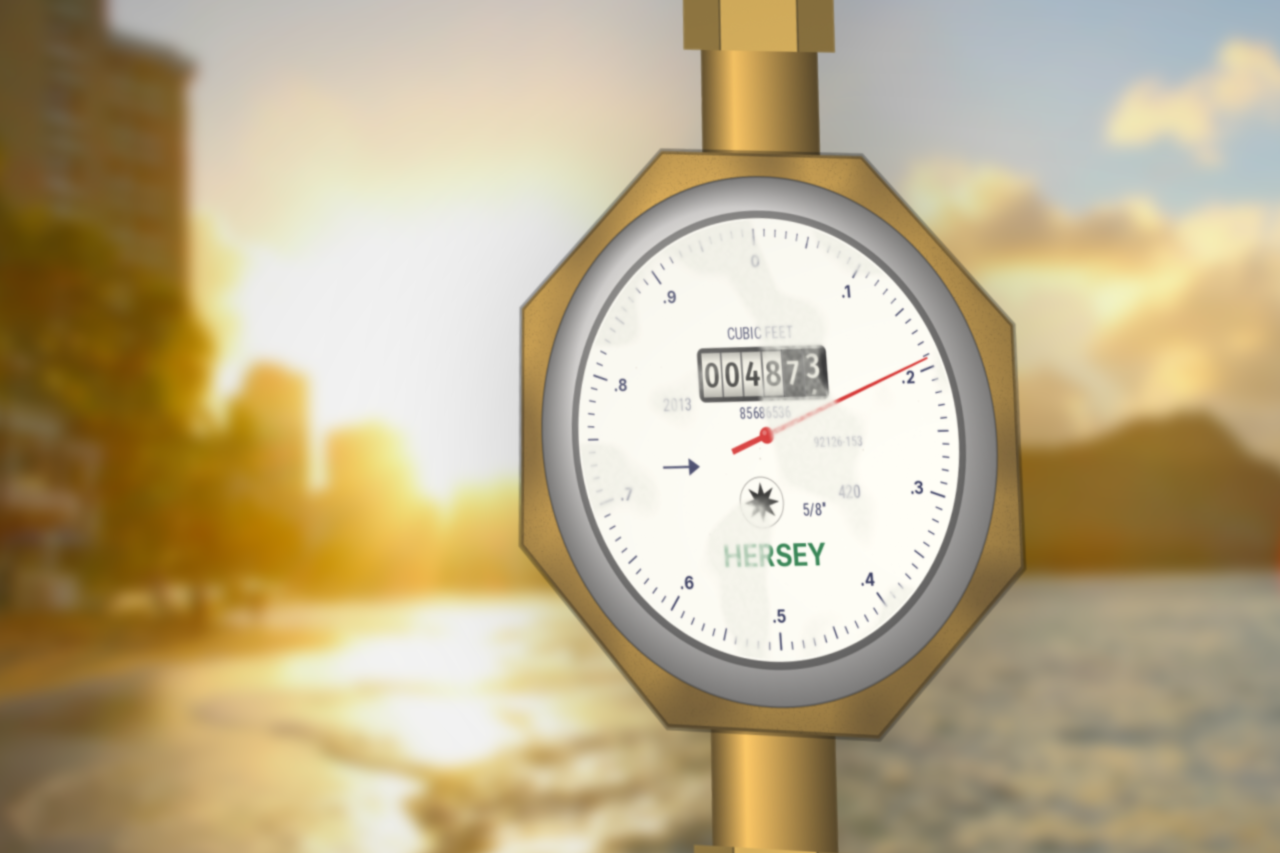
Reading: 4873.19 ft³
